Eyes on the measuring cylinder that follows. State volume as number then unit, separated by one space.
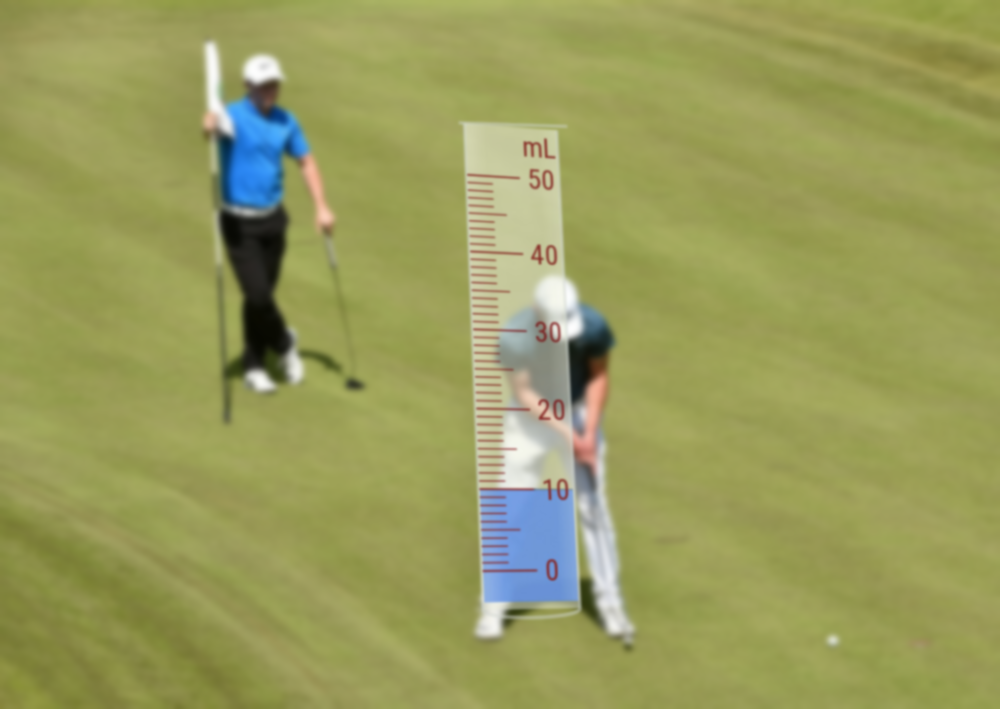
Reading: 10 mL
